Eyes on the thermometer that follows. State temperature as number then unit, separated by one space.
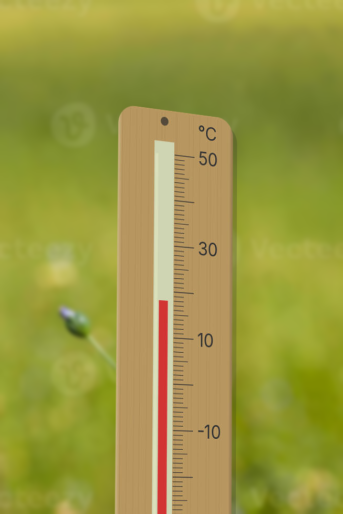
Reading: 18 °C
